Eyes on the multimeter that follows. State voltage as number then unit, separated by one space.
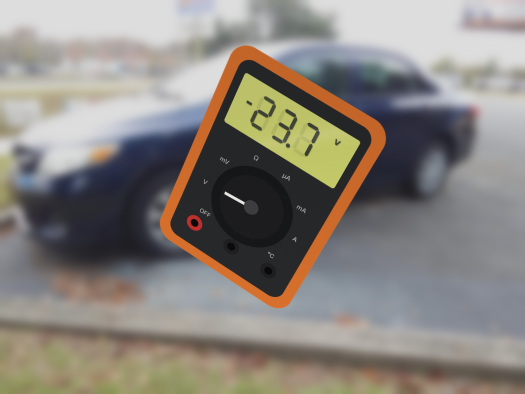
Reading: -23.7 V
